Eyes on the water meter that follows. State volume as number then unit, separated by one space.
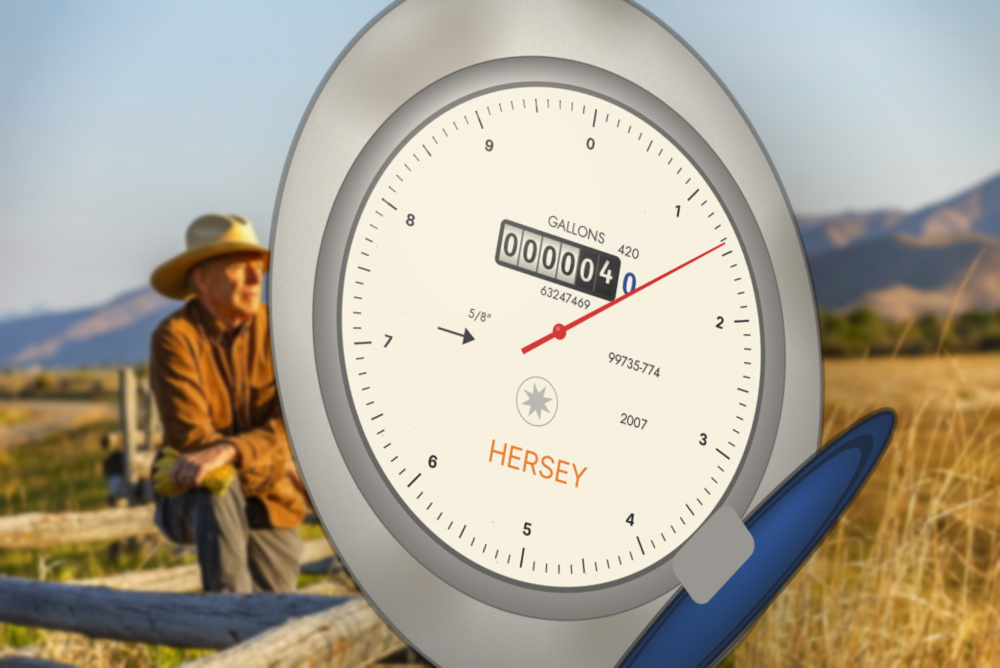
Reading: 41.4 gal
